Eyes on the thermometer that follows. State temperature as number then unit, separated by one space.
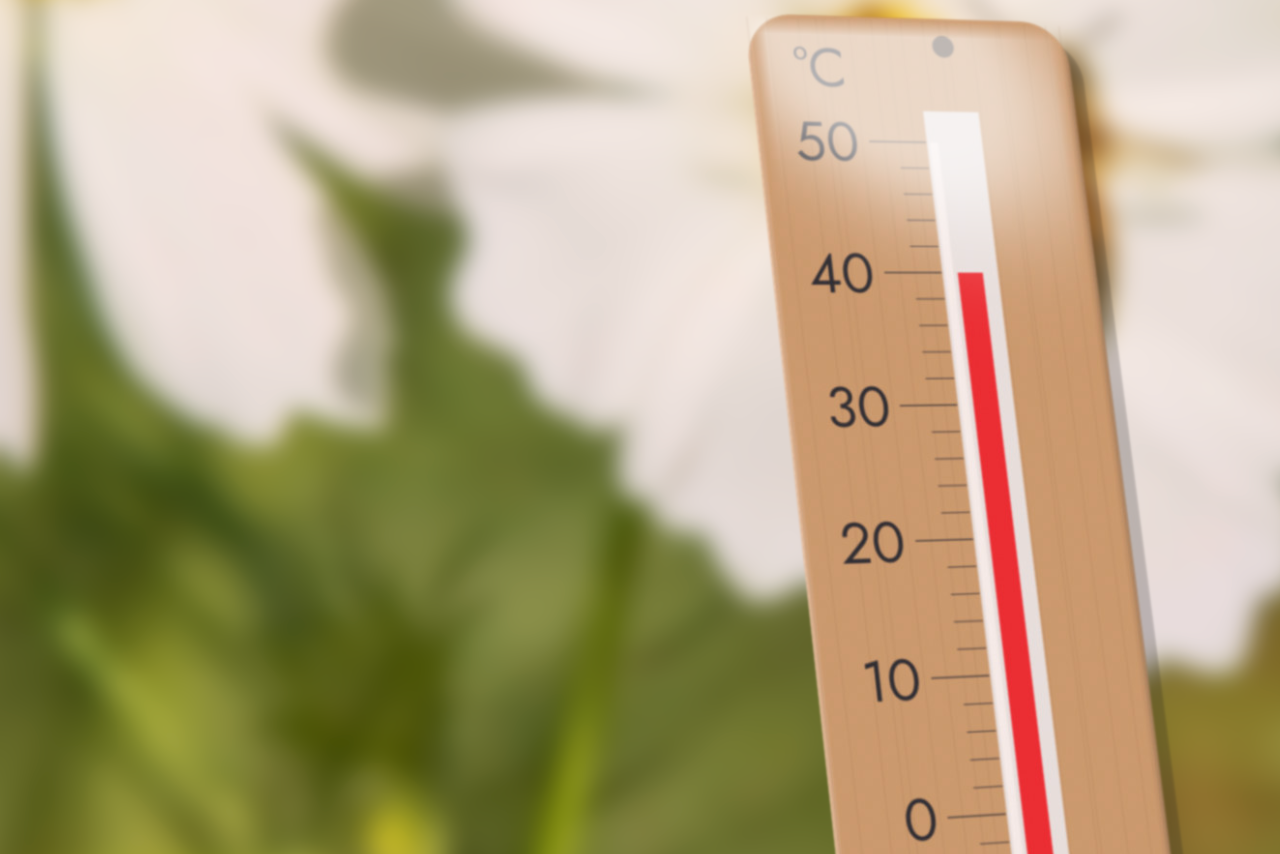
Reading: 40 °C
